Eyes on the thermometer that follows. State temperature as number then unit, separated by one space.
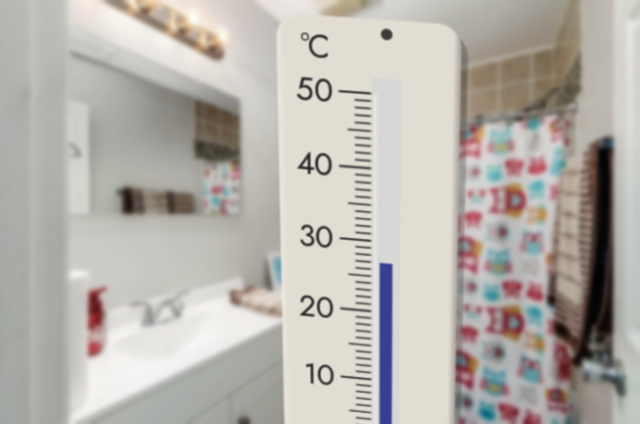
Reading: 27 °C
